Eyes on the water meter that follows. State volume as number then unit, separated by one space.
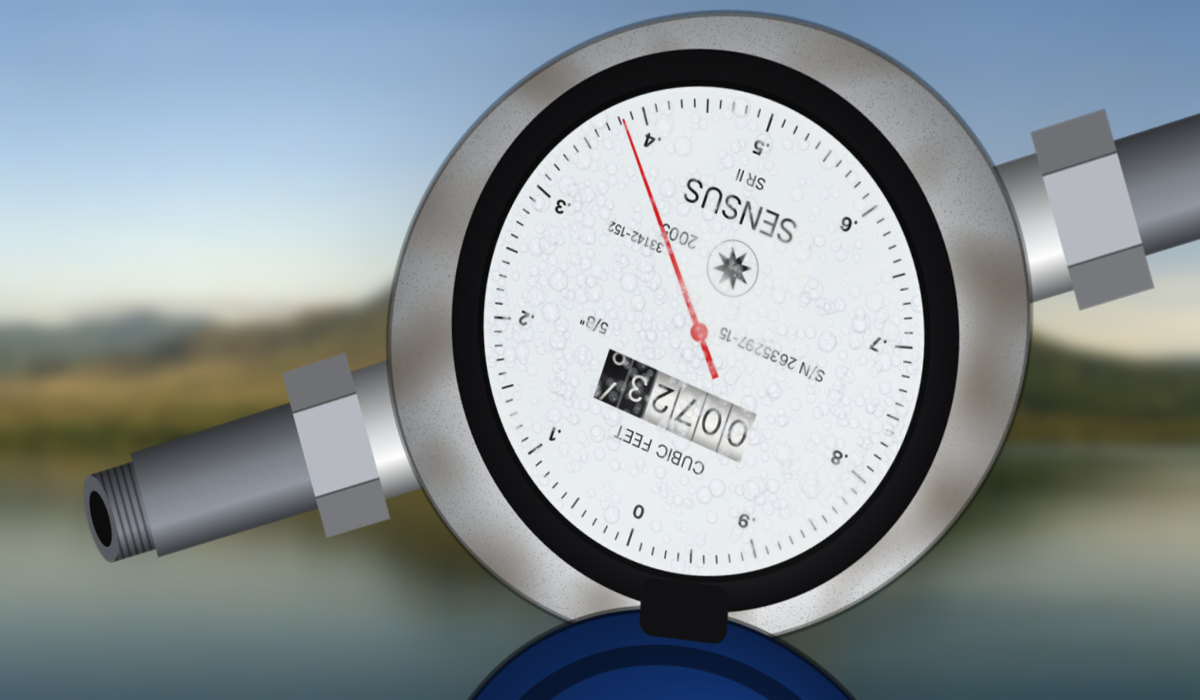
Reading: 7237.38 ft³
